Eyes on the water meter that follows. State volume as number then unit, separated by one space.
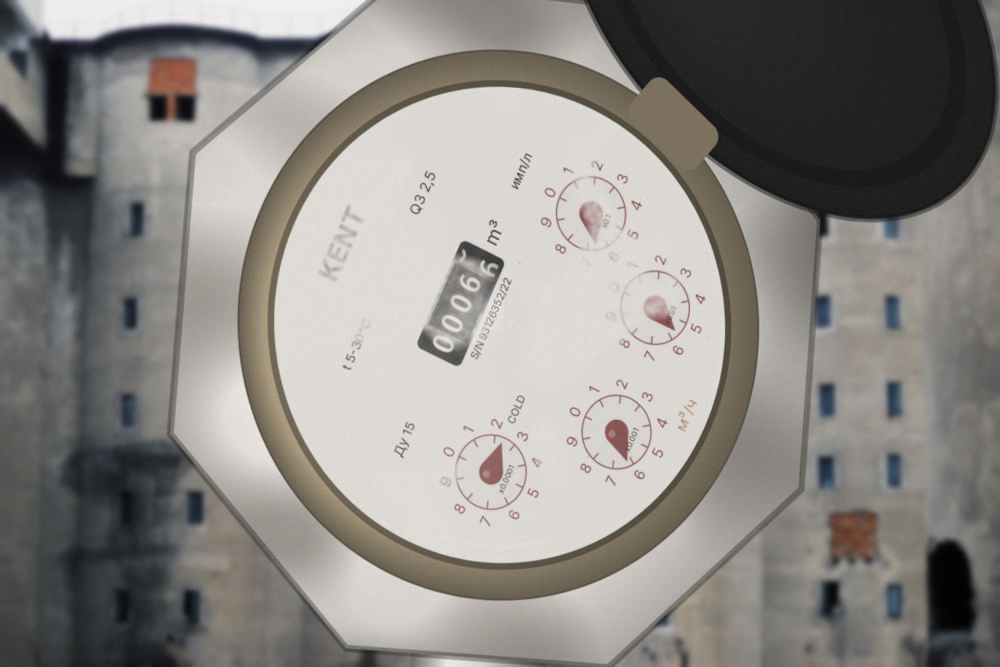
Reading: 65.6562 m³
